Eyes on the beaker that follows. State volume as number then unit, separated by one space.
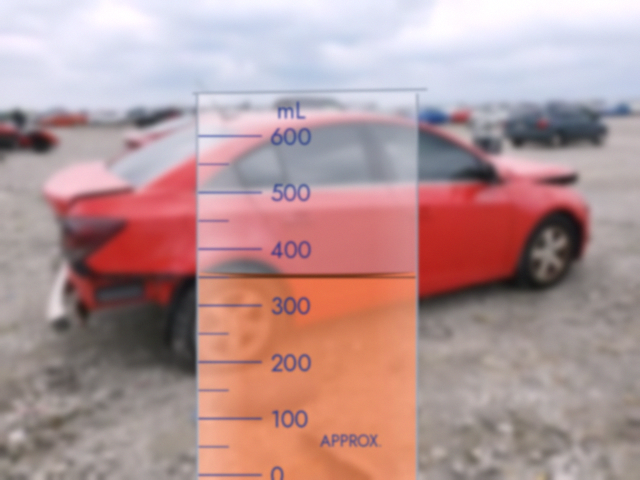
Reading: 350 mL
